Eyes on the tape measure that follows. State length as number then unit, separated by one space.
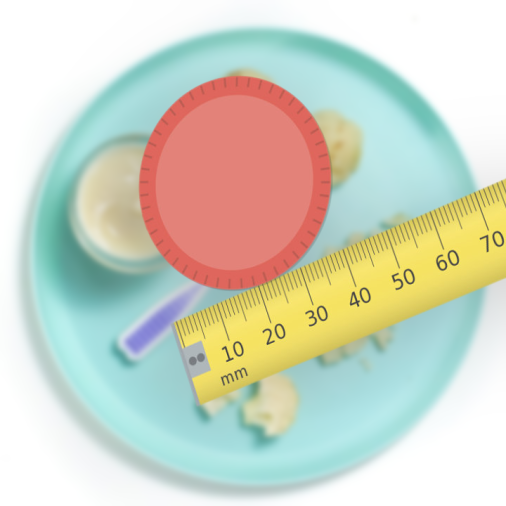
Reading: 44 mm
